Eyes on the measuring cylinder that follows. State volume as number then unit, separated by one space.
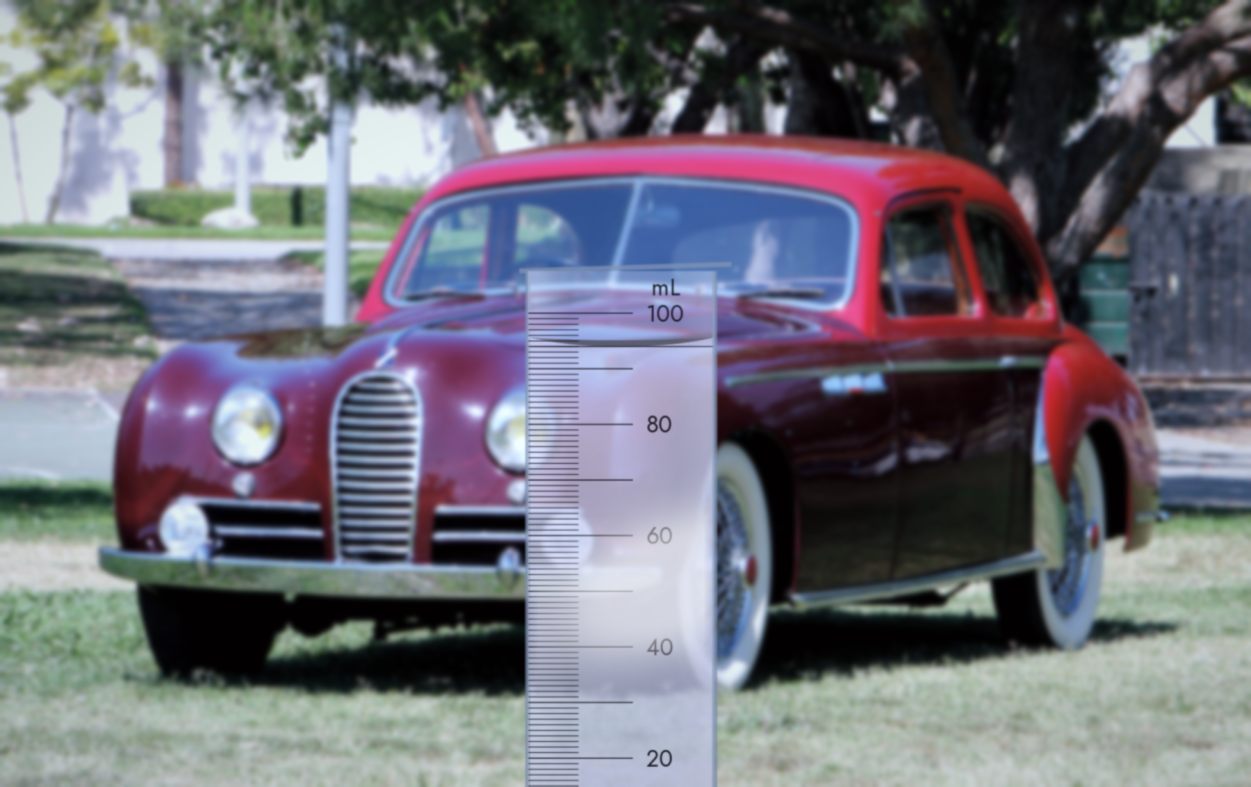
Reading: 94 mL
